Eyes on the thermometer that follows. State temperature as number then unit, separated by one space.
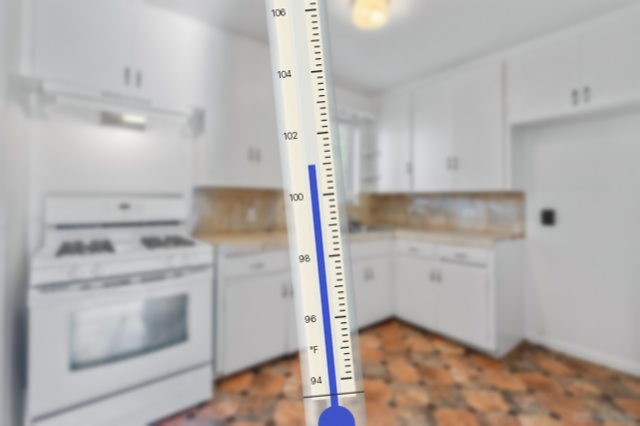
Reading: 101 °F
